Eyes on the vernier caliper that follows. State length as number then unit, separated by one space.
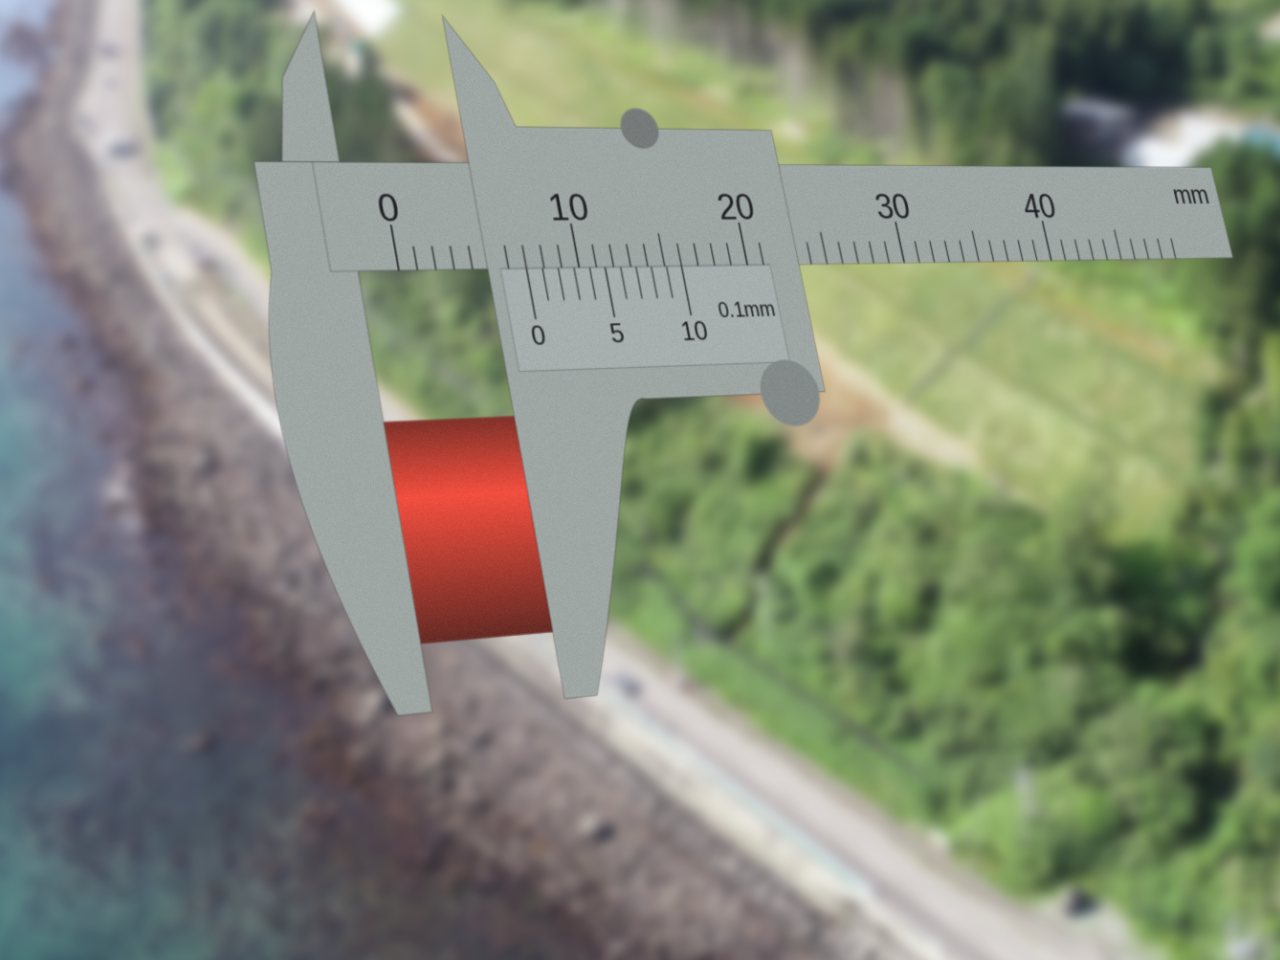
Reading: 7.0 mm
